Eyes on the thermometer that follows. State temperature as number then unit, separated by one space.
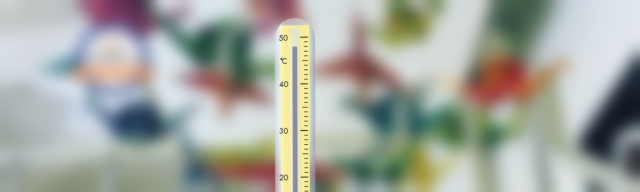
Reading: 48 °C
